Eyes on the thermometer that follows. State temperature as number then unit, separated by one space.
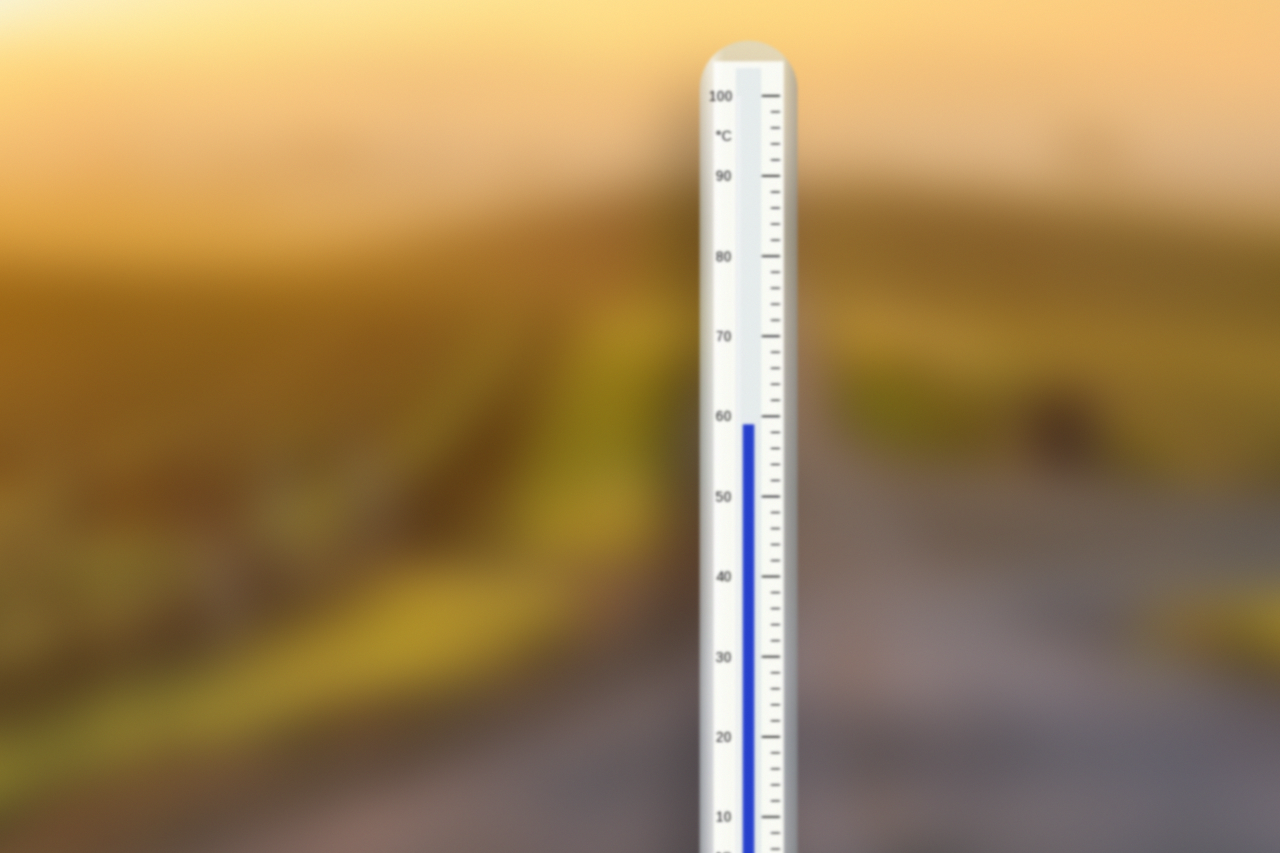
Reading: 59 °C
